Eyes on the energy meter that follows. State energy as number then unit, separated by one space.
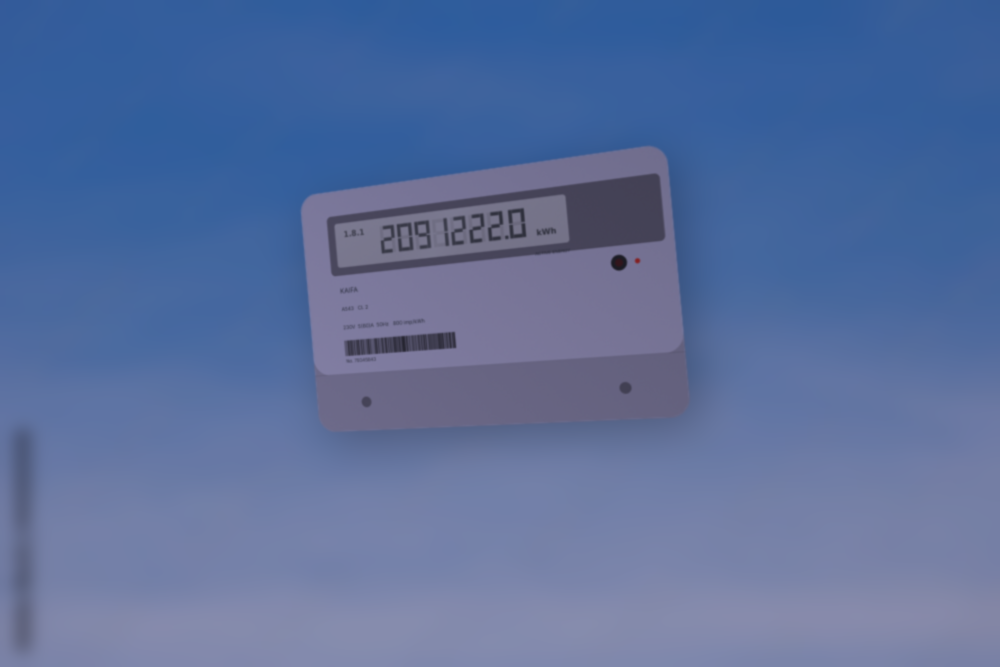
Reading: 2091222.0 kWh
